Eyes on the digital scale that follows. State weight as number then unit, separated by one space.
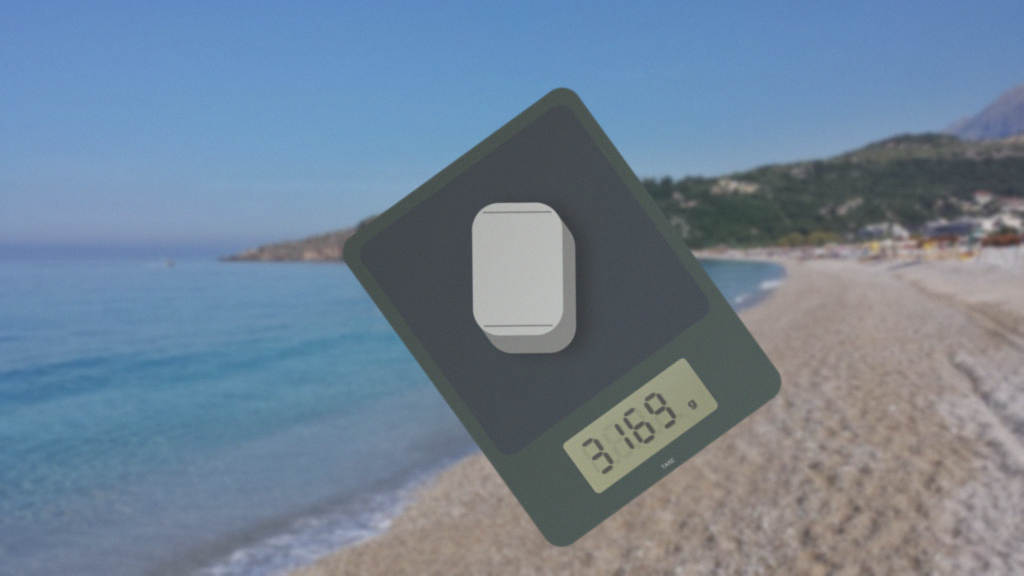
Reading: 3169 g
